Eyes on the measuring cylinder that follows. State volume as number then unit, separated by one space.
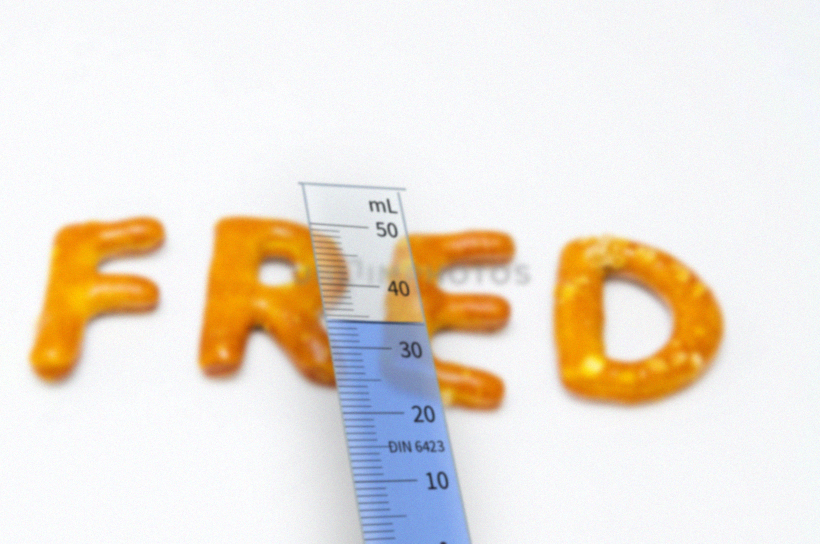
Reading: 34 mL
